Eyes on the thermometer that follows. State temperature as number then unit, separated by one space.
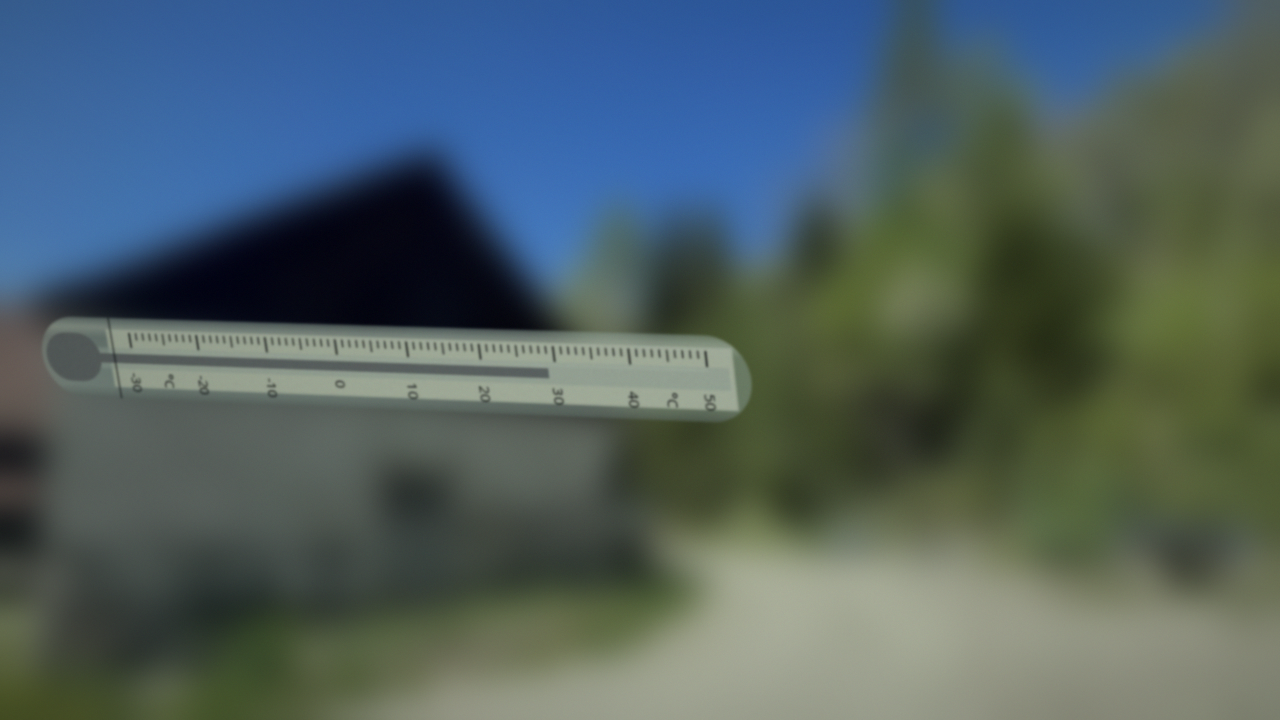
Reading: 29 °C
